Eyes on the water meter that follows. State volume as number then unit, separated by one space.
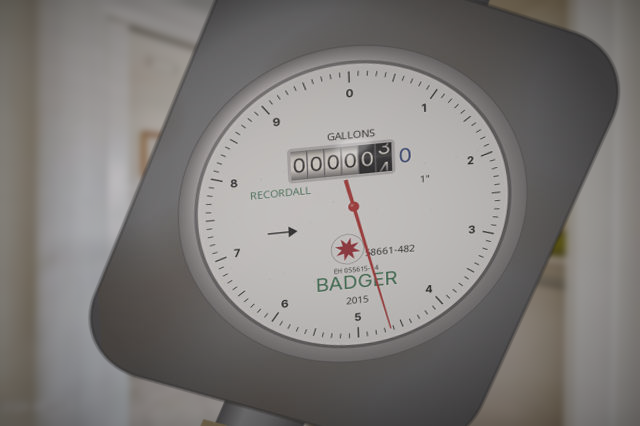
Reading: 34.6 gal
